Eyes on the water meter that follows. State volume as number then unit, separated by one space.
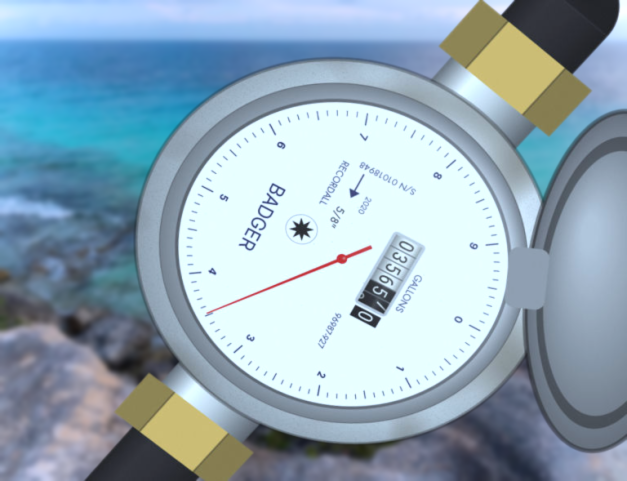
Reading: 356573.5 gal
